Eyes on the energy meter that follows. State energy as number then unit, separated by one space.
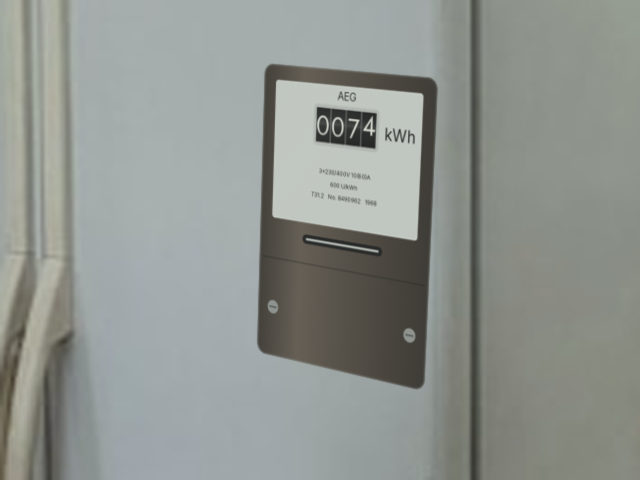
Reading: 74 kWh
